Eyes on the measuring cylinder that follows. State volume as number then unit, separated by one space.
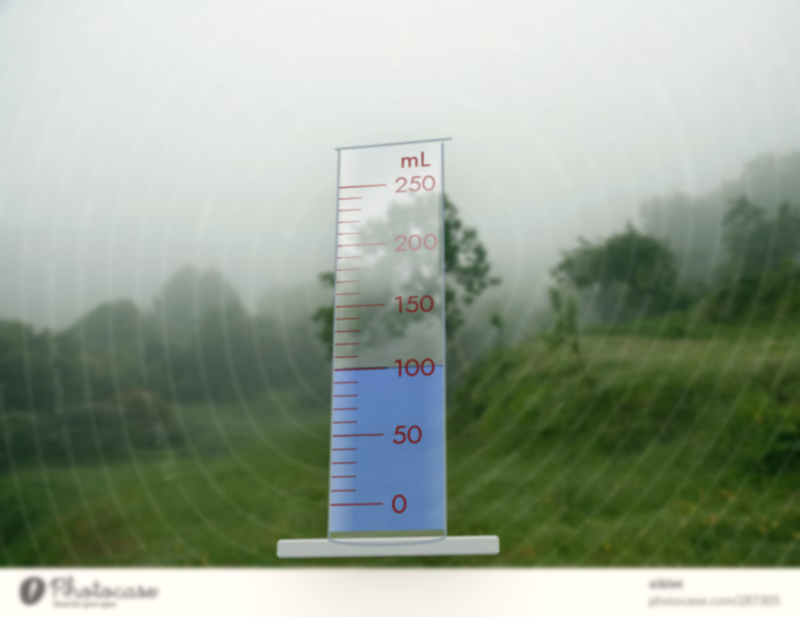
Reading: 100 mL
